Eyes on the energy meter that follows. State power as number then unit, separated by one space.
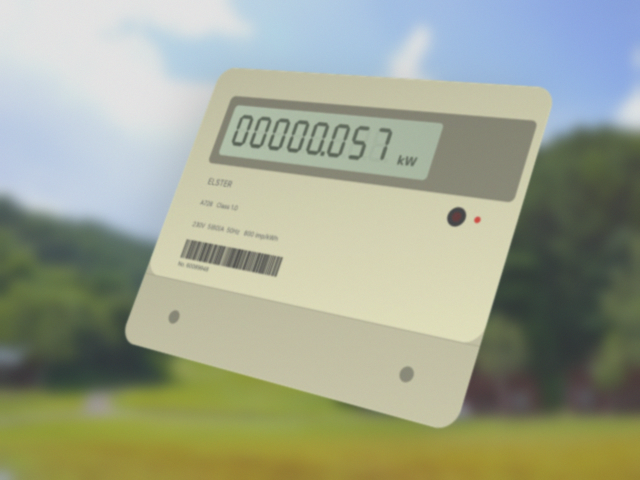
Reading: 0.057 kW
